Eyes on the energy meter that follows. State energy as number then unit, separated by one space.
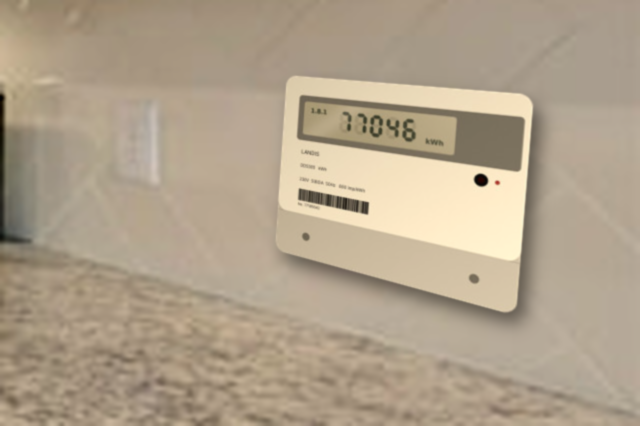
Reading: 77046 kWh
